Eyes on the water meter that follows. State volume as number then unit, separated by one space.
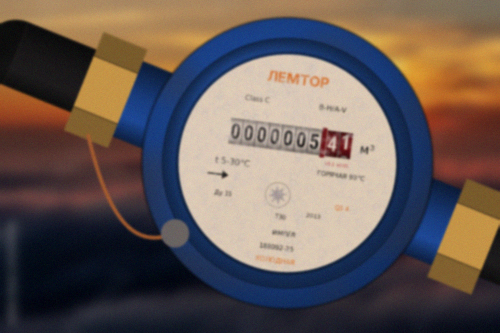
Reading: 5.41 m³
